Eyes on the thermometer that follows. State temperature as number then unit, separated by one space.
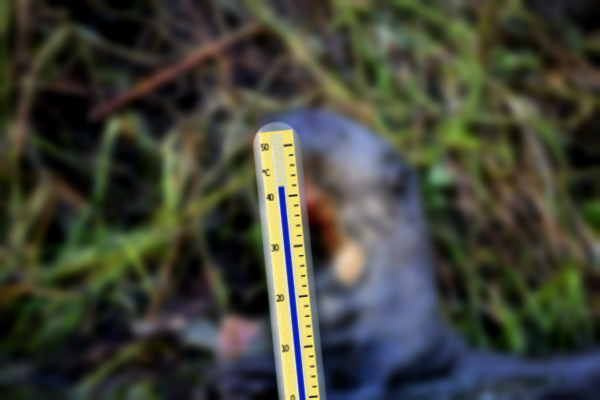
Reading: 42 °C
